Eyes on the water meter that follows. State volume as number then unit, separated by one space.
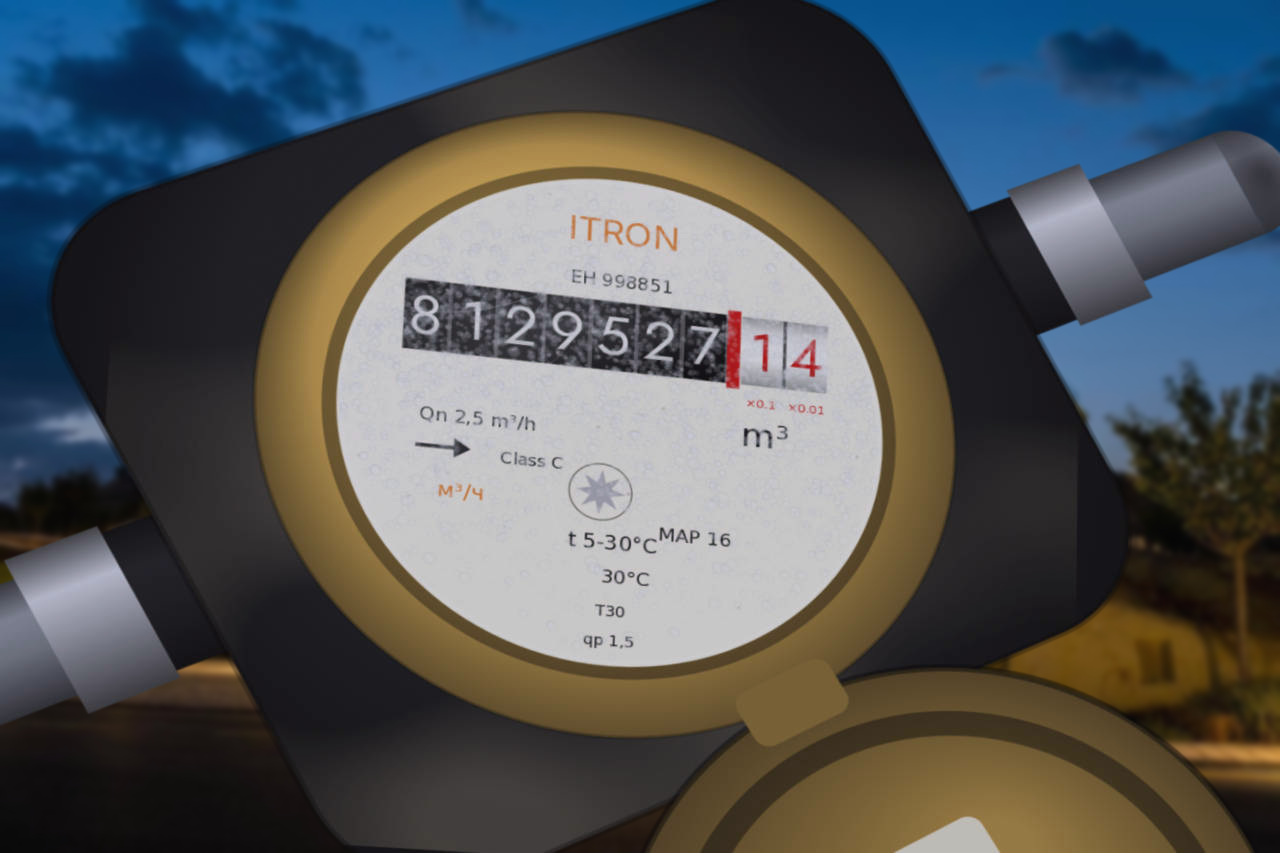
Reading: 8129527.14 m³
